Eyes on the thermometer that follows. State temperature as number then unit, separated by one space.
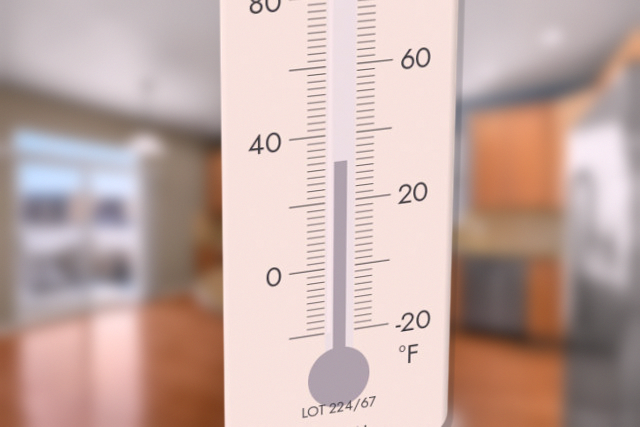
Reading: 32 °F
